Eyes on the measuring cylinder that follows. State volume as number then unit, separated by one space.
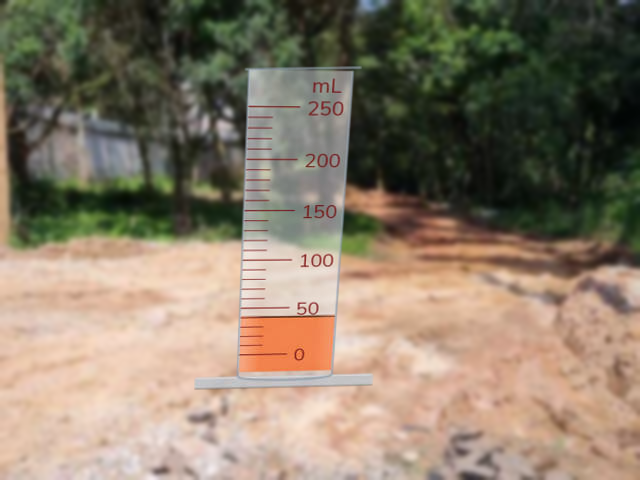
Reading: 40 mL
